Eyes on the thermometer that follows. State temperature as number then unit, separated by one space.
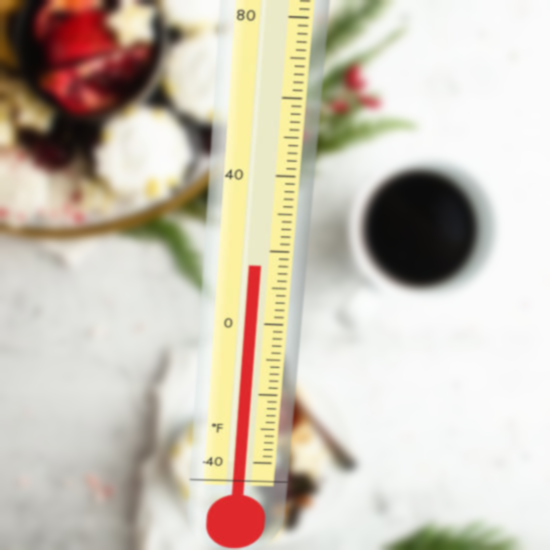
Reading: 16 °F
